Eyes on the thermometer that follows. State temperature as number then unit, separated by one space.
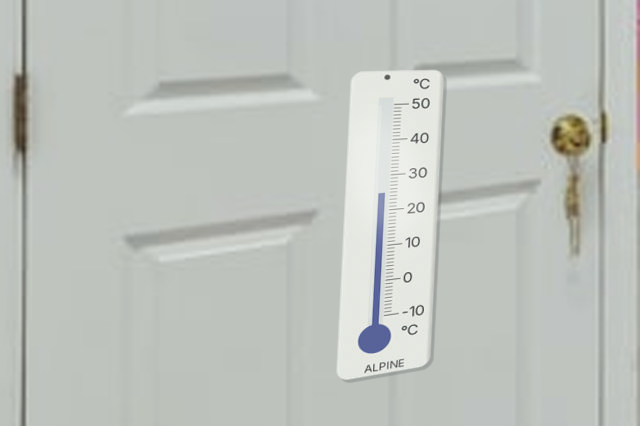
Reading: 25 °C
